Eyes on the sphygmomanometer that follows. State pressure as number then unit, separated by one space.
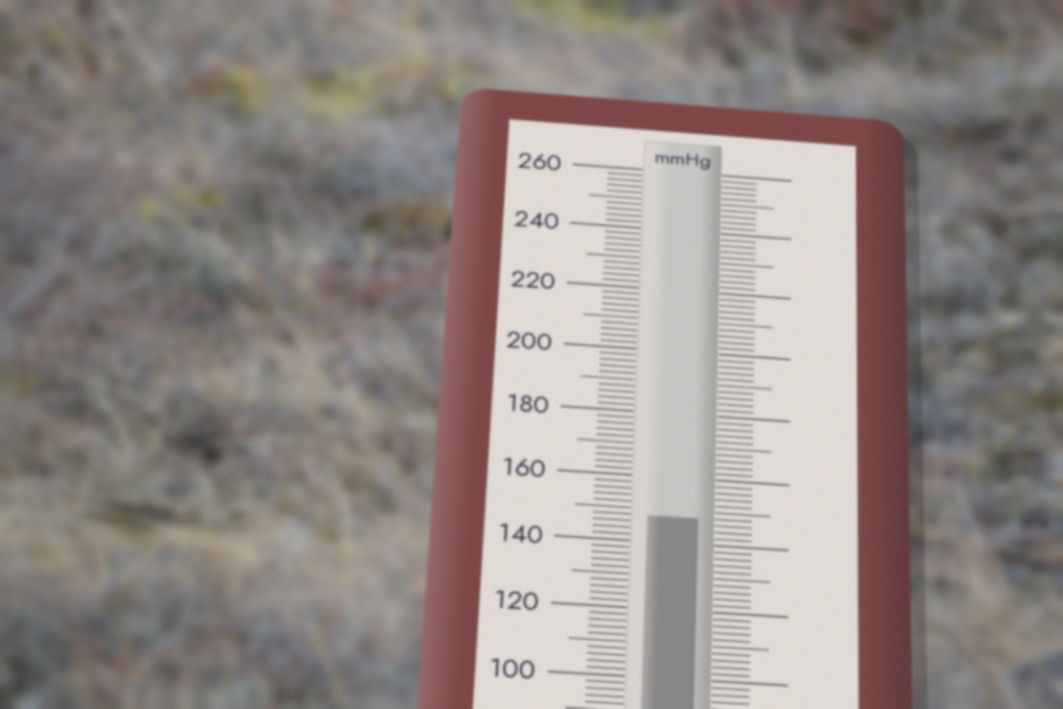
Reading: 148 mmHg
